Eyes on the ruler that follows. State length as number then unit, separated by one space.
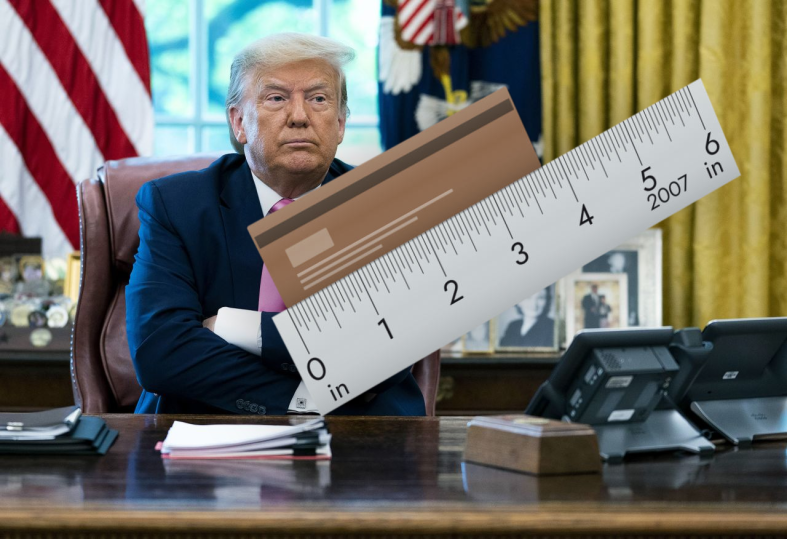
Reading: 3.75 in
